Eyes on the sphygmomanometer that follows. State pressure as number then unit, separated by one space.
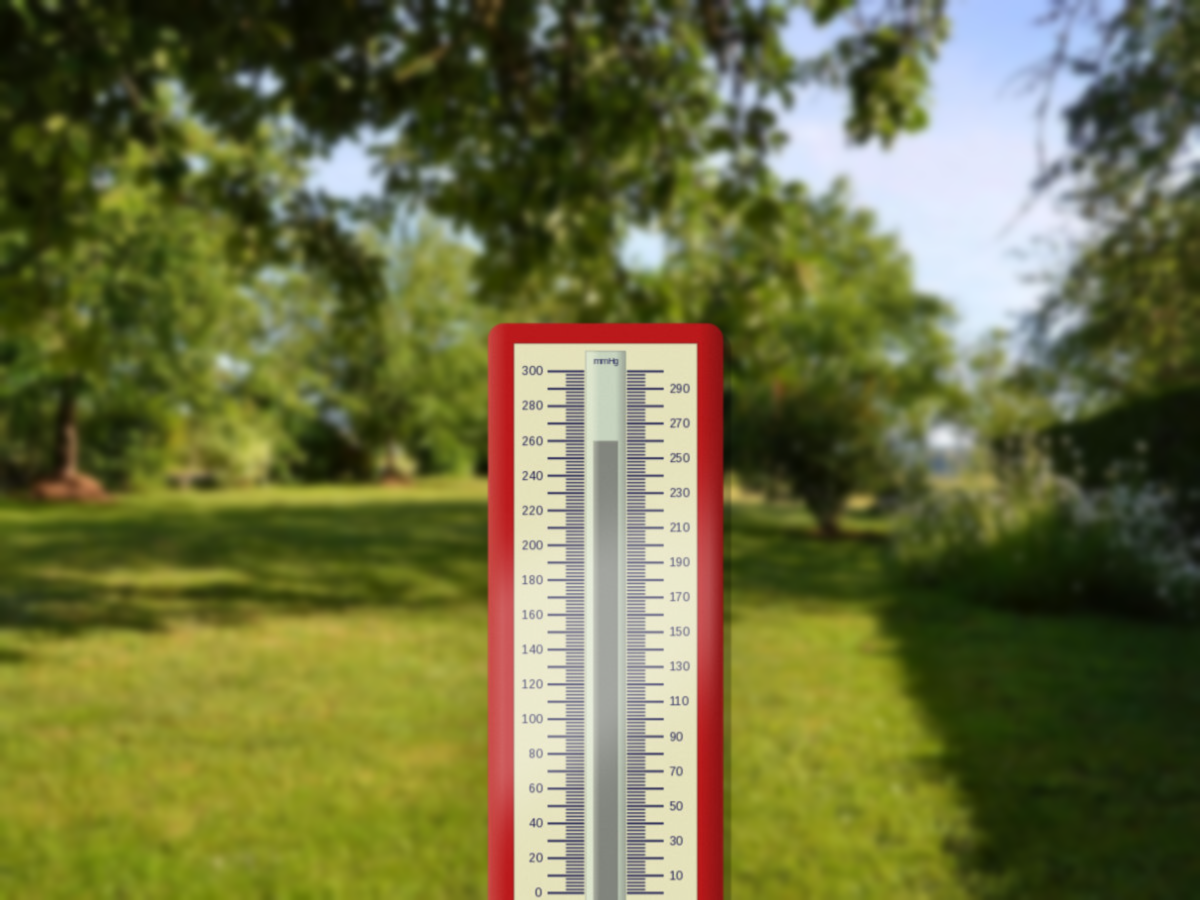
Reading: 260 mmHg
